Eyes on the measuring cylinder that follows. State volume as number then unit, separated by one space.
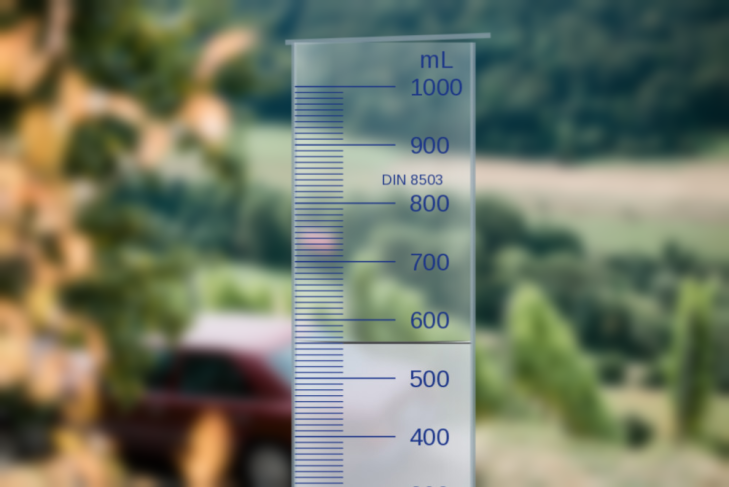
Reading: 560 mL
